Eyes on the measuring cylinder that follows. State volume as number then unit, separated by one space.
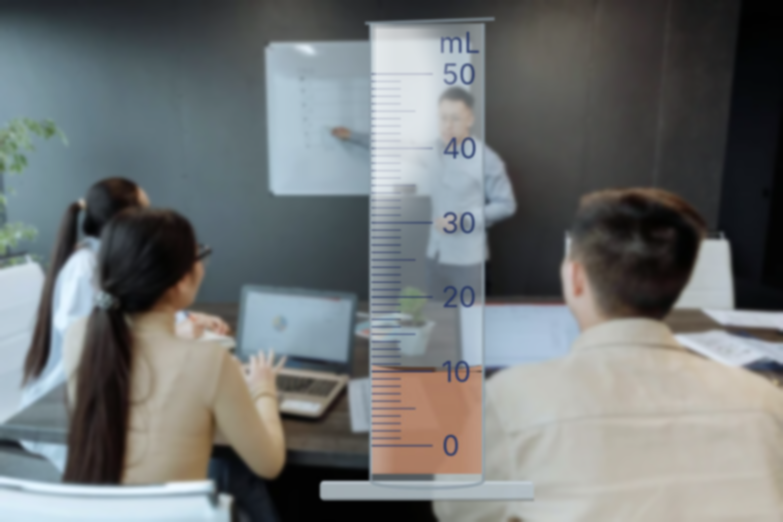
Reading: 10 mL
